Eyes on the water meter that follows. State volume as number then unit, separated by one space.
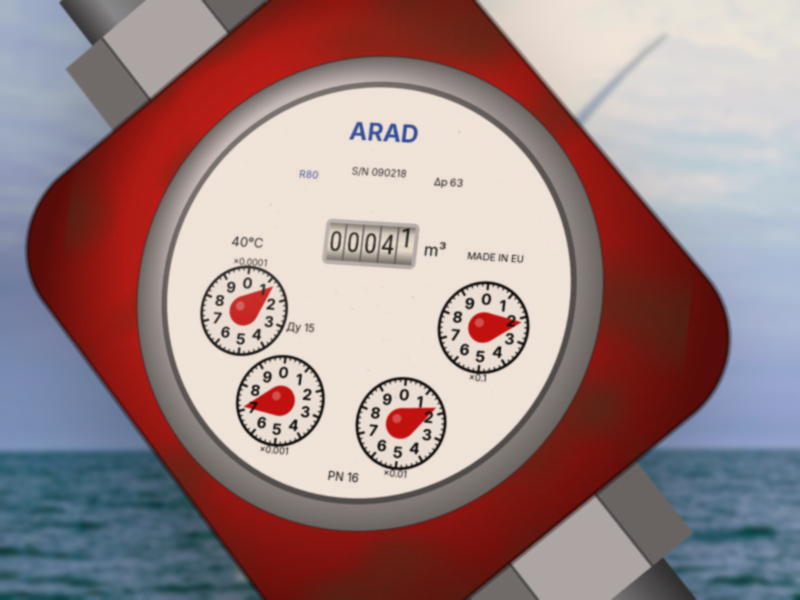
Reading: 41.2171 m³
